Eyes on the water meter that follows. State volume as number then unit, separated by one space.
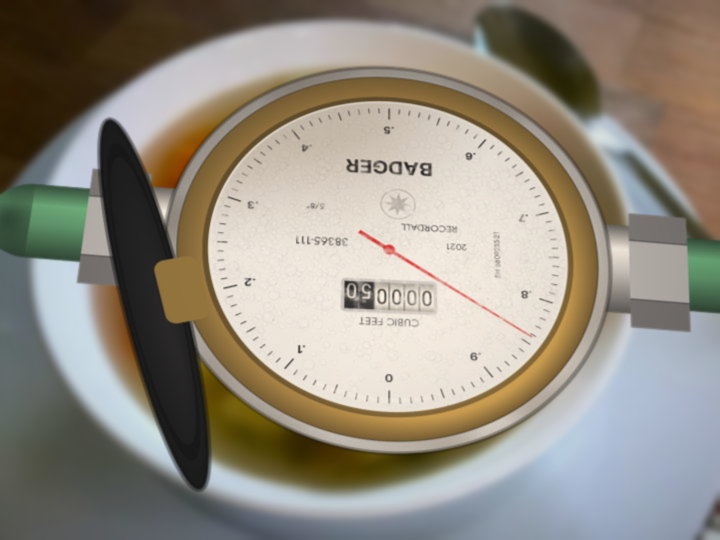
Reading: 49.84 ft³
